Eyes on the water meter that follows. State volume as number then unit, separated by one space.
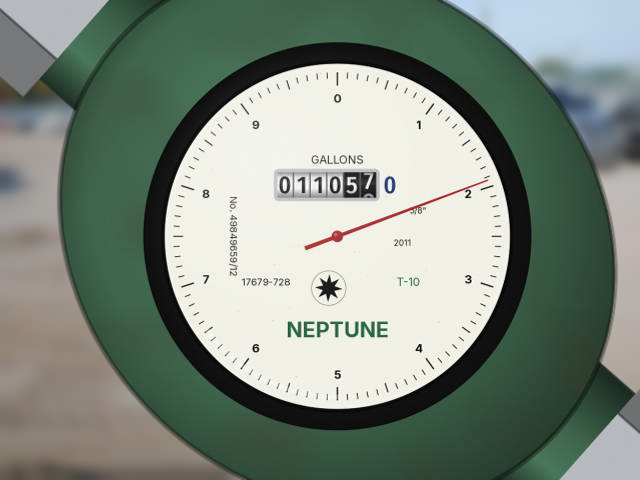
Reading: 110571.9 gal
